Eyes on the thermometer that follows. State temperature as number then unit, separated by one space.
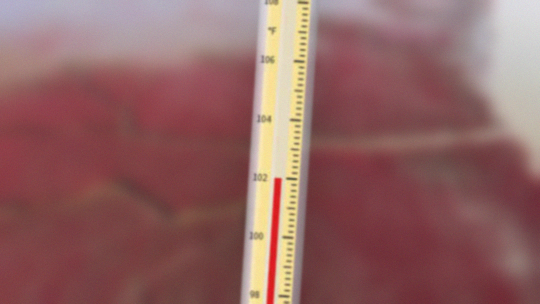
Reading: 102 °F
